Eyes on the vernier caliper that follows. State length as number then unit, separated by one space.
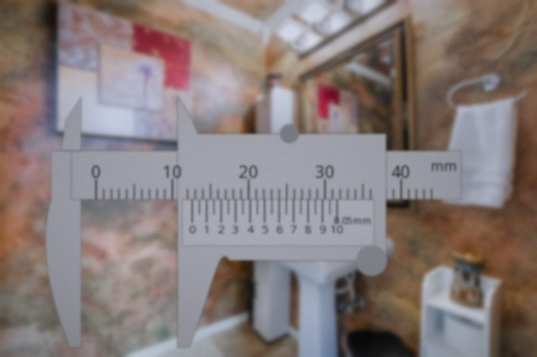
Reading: 12.6 mm
